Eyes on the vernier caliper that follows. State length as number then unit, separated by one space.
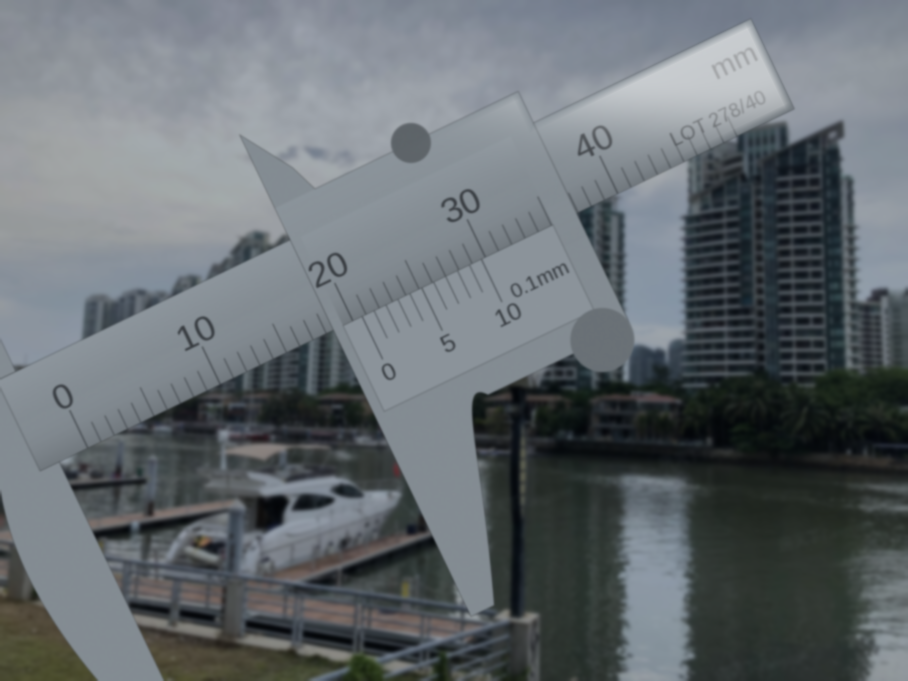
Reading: 20.7 mm
